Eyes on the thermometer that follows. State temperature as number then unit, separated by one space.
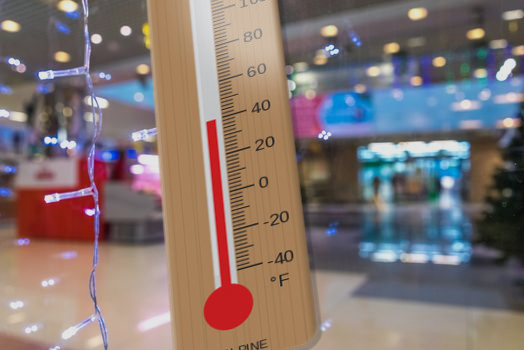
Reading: 40 °F
